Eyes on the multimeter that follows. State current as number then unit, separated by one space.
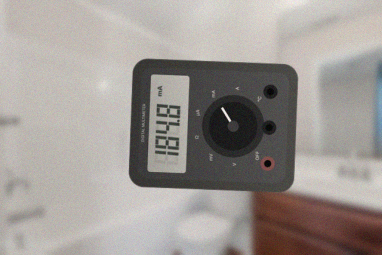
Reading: 184.8 mA
